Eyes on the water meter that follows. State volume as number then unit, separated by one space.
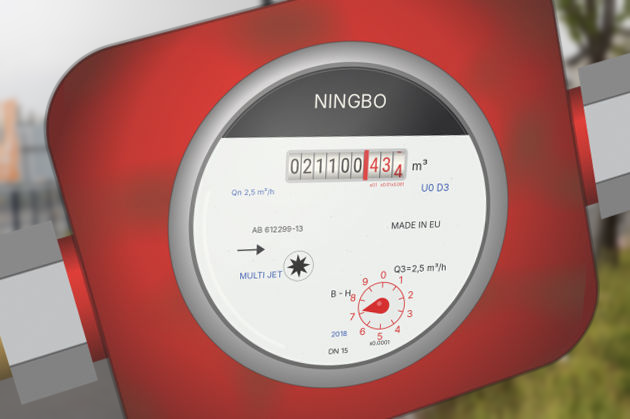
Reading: 21100.4337 m³
